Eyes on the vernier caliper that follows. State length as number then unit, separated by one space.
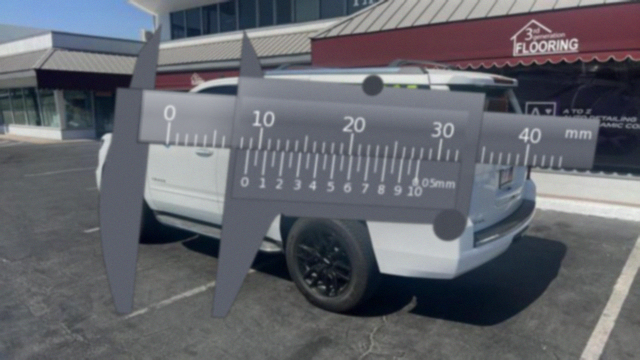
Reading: 8.8 mm
